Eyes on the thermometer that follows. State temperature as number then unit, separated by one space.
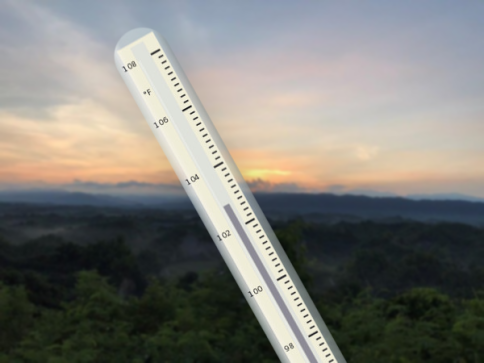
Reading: 102.8 °F
